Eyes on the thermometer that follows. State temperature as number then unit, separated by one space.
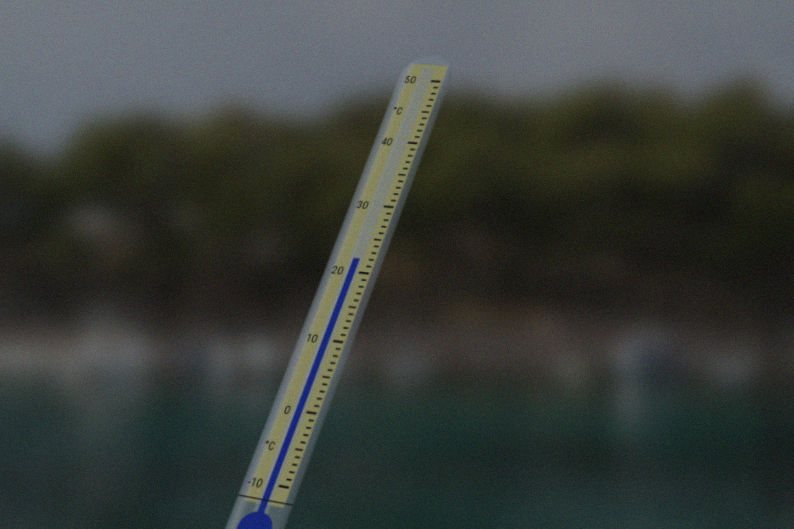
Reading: 22 °C
